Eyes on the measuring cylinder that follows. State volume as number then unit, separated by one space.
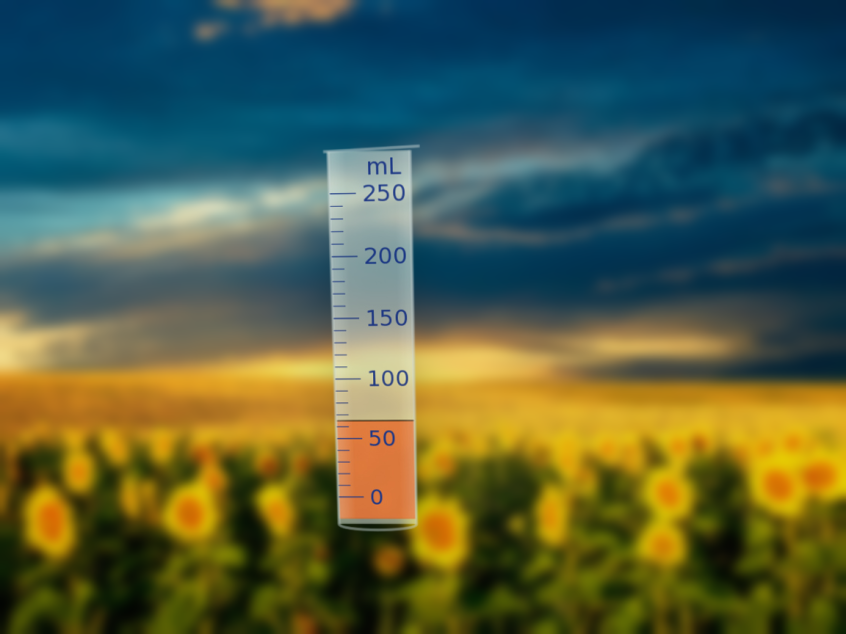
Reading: 65 mL
